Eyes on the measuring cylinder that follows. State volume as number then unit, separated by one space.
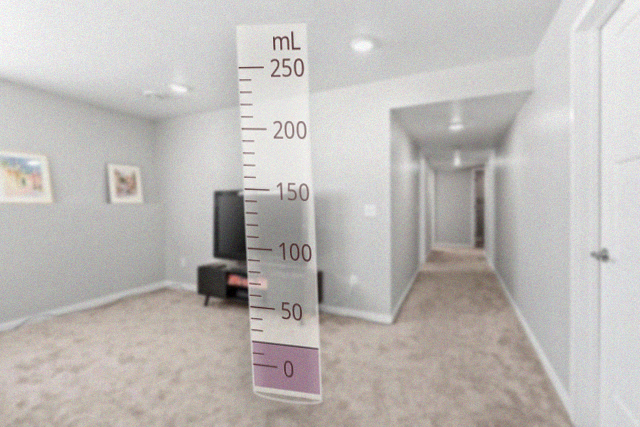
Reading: 20 mL
